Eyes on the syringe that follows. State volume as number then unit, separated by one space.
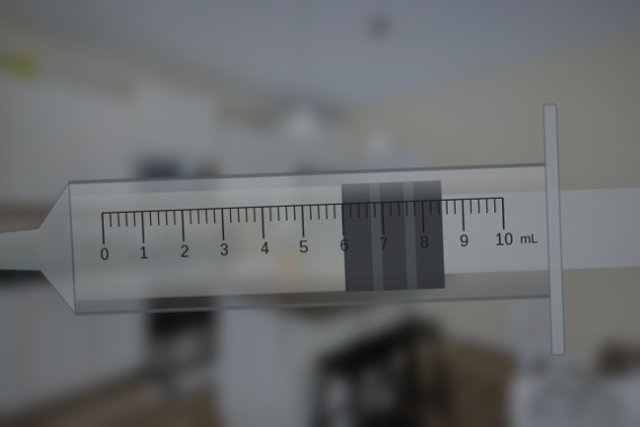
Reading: 6 mL
